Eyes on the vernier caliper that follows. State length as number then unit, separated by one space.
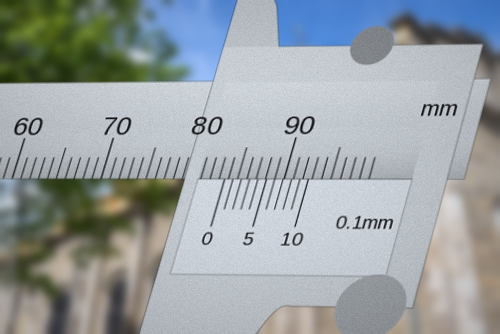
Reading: 83.6 mm
